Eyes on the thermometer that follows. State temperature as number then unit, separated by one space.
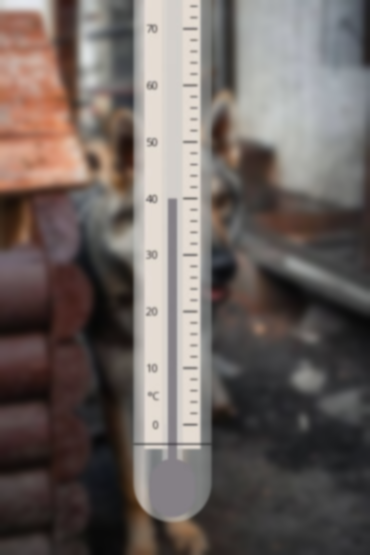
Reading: 40 °C
